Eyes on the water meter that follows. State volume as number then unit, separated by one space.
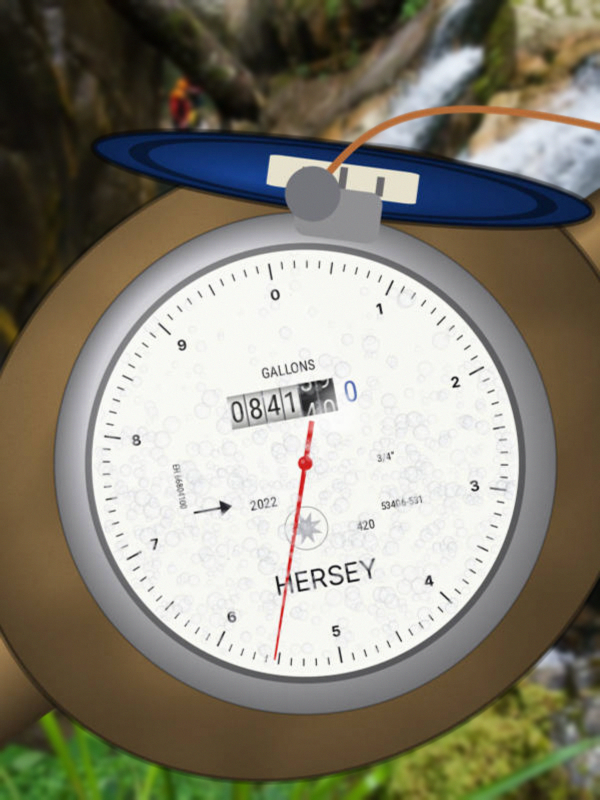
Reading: 841395.5 gal
